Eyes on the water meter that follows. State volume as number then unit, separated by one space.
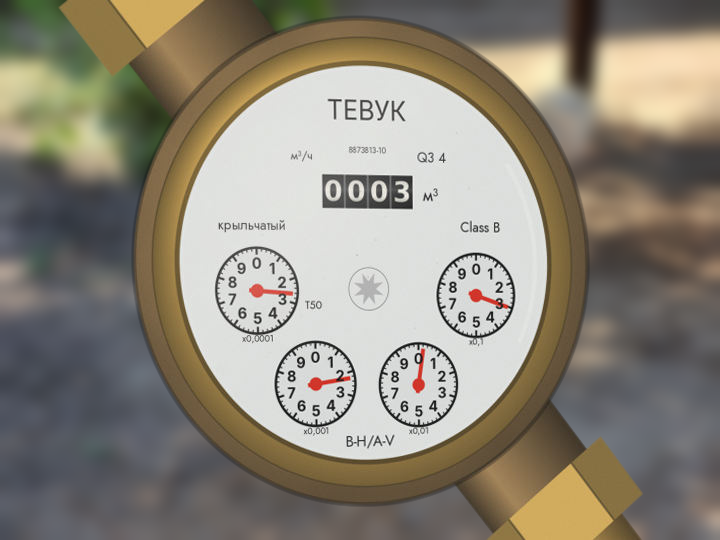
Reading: 3.3022 m³
